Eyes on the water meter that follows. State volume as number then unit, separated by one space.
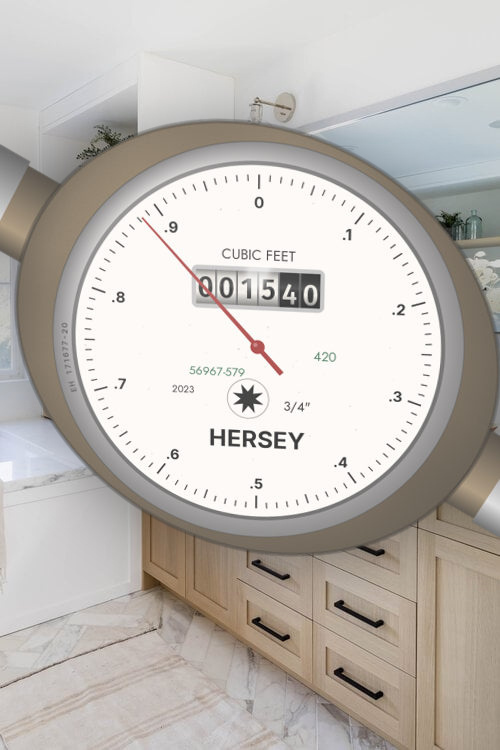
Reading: 1539.88 ft³
